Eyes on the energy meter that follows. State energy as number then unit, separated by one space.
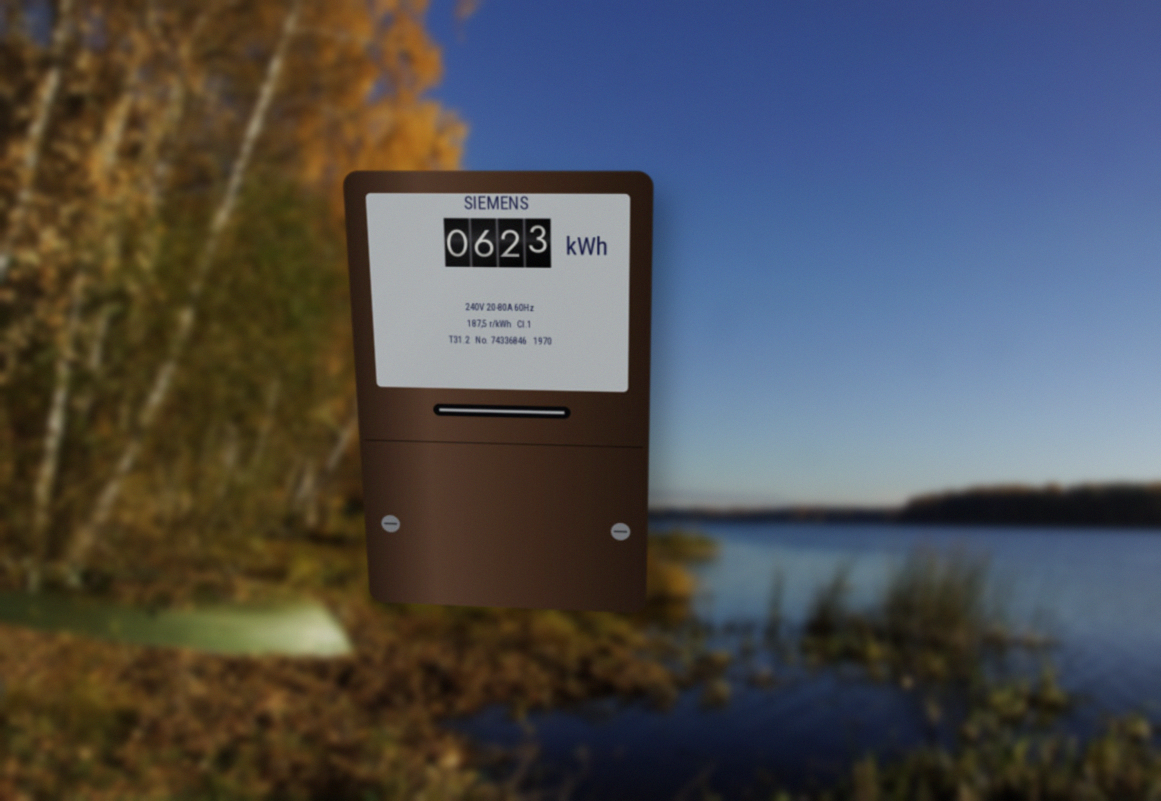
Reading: 623 kWh
